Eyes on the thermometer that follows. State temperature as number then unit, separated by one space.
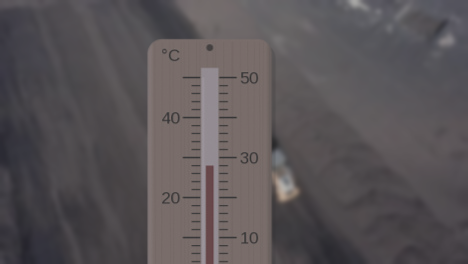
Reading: 28 °C
